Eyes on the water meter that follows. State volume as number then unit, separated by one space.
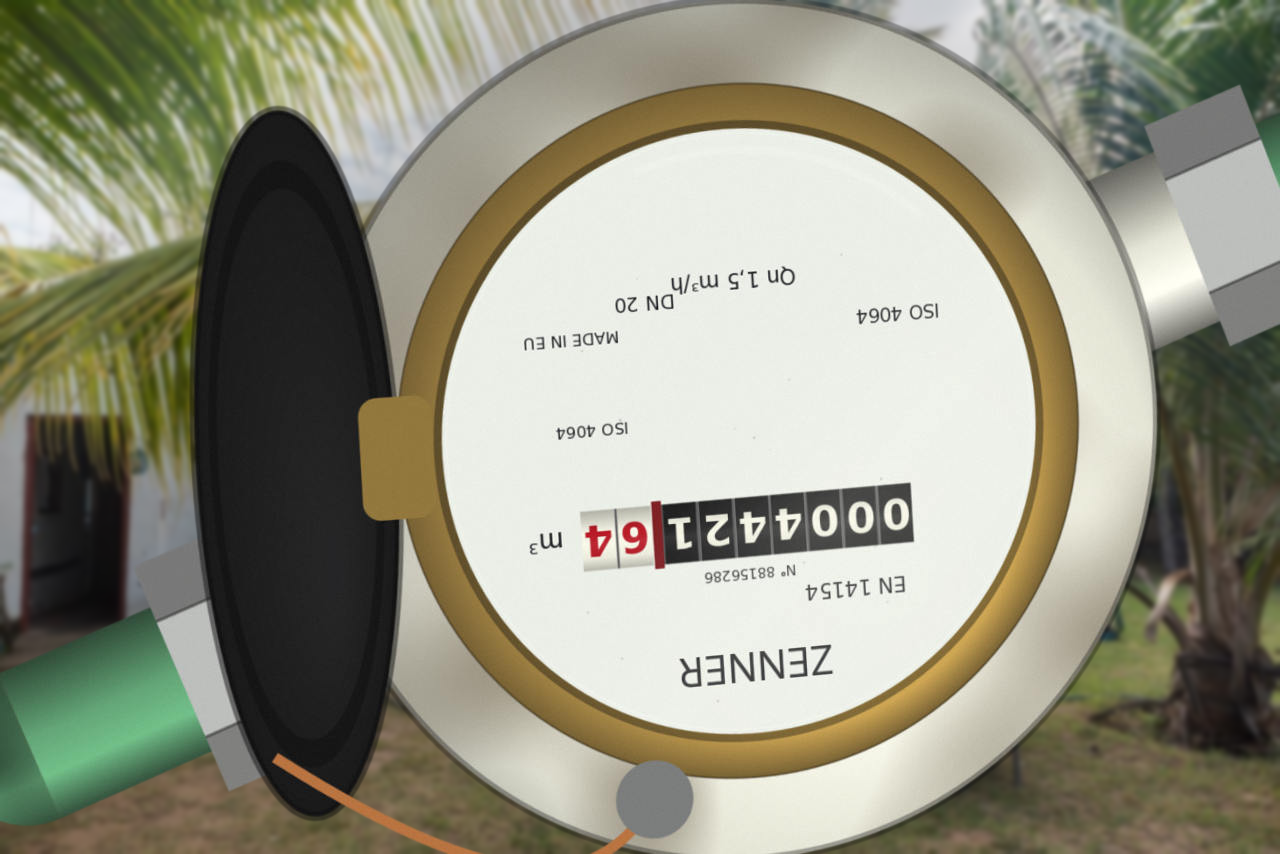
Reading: 4421.64 m³
